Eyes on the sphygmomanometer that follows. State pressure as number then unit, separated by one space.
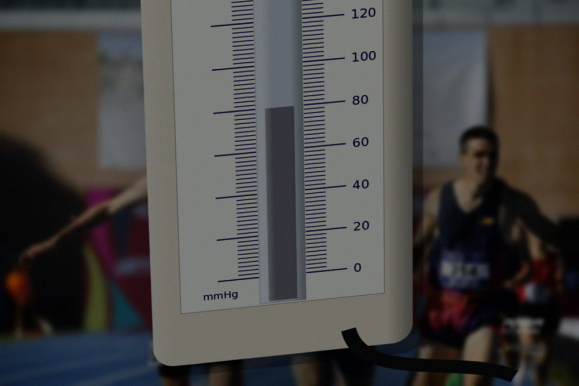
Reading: 80 mmHg
